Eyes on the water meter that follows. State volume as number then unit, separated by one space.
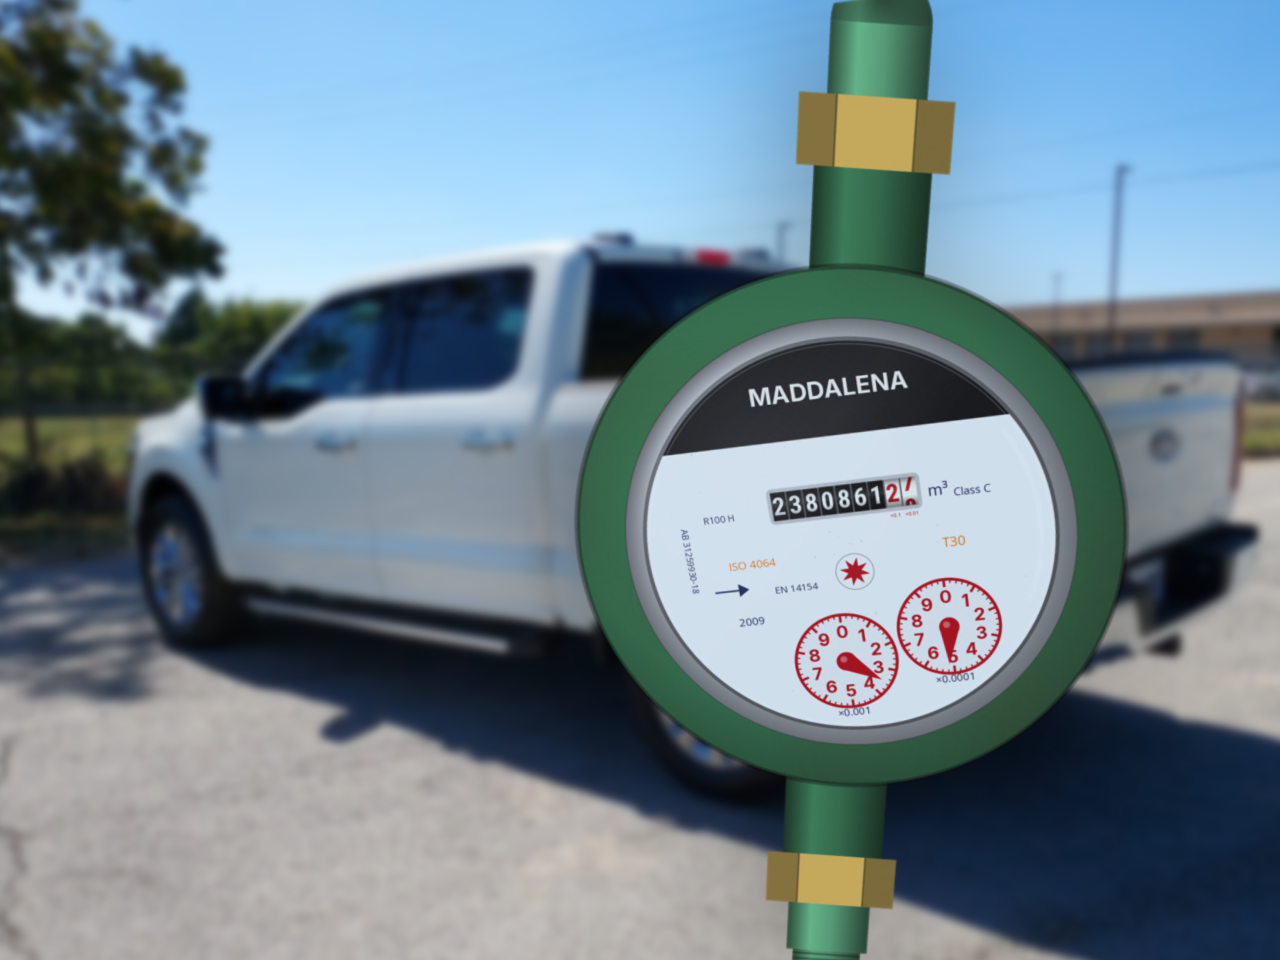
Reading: 2380861.2735 m³
